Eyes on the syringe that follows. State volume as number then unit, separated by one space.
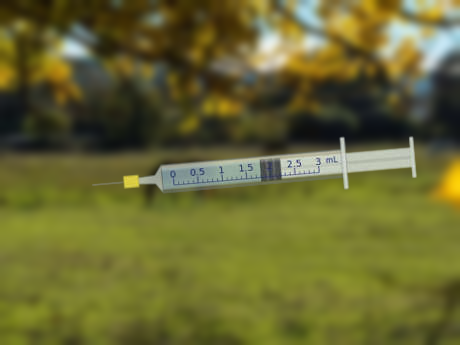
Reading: 1.8 mL
